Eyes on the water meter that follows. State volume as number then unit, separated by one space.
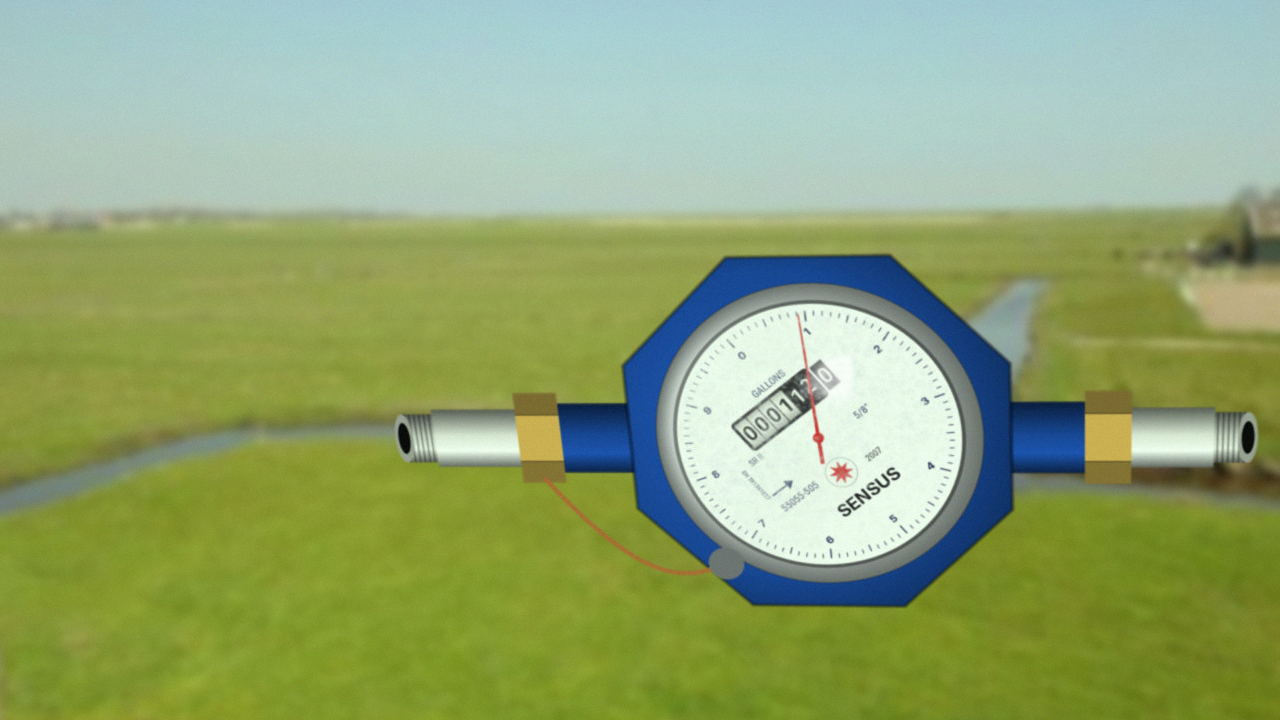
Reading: 1120.9 gal
